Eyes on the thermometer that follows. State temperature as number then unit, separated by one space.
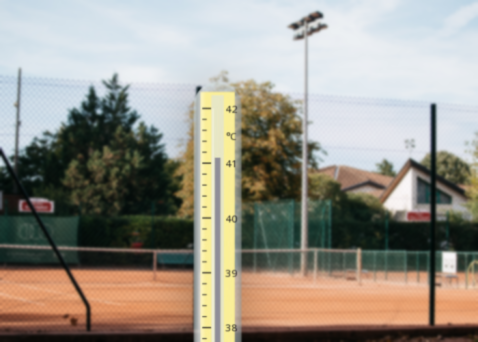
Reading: 41.1 °C
